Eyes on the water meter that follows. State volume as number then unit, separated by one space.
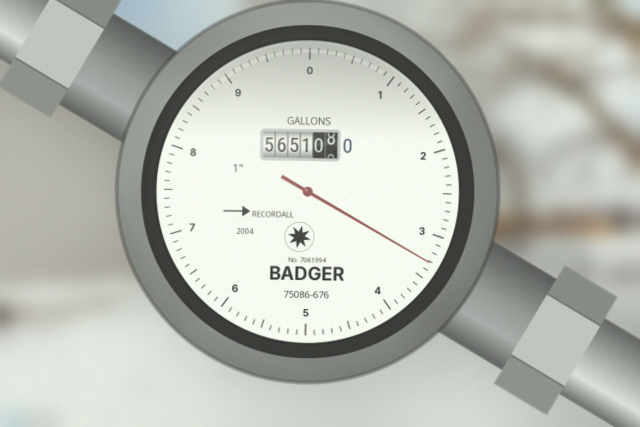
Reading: 5651083.3 gal
